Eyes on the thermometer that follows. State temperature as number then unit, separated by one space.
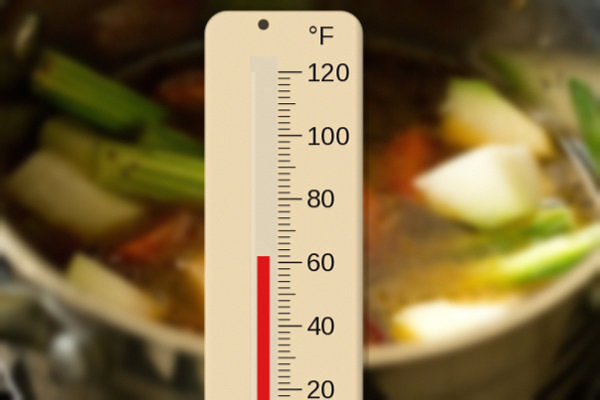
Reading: 62 °F
